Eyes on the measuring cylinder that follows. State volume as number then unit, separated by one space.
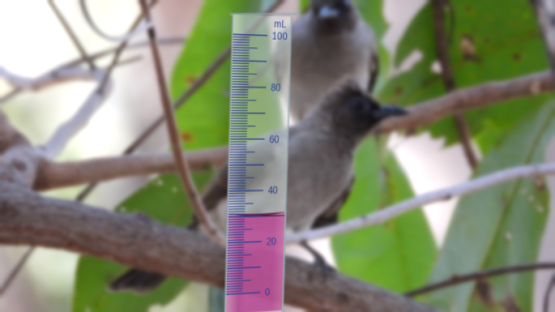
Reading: 30 mL
